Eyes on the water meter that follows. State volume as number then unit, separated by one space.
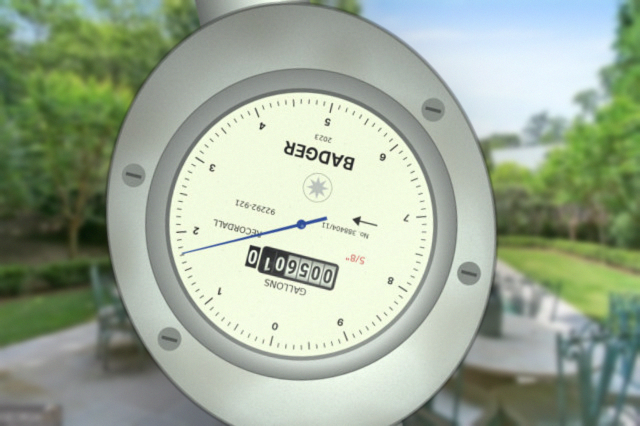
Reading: 56011.7 gal
